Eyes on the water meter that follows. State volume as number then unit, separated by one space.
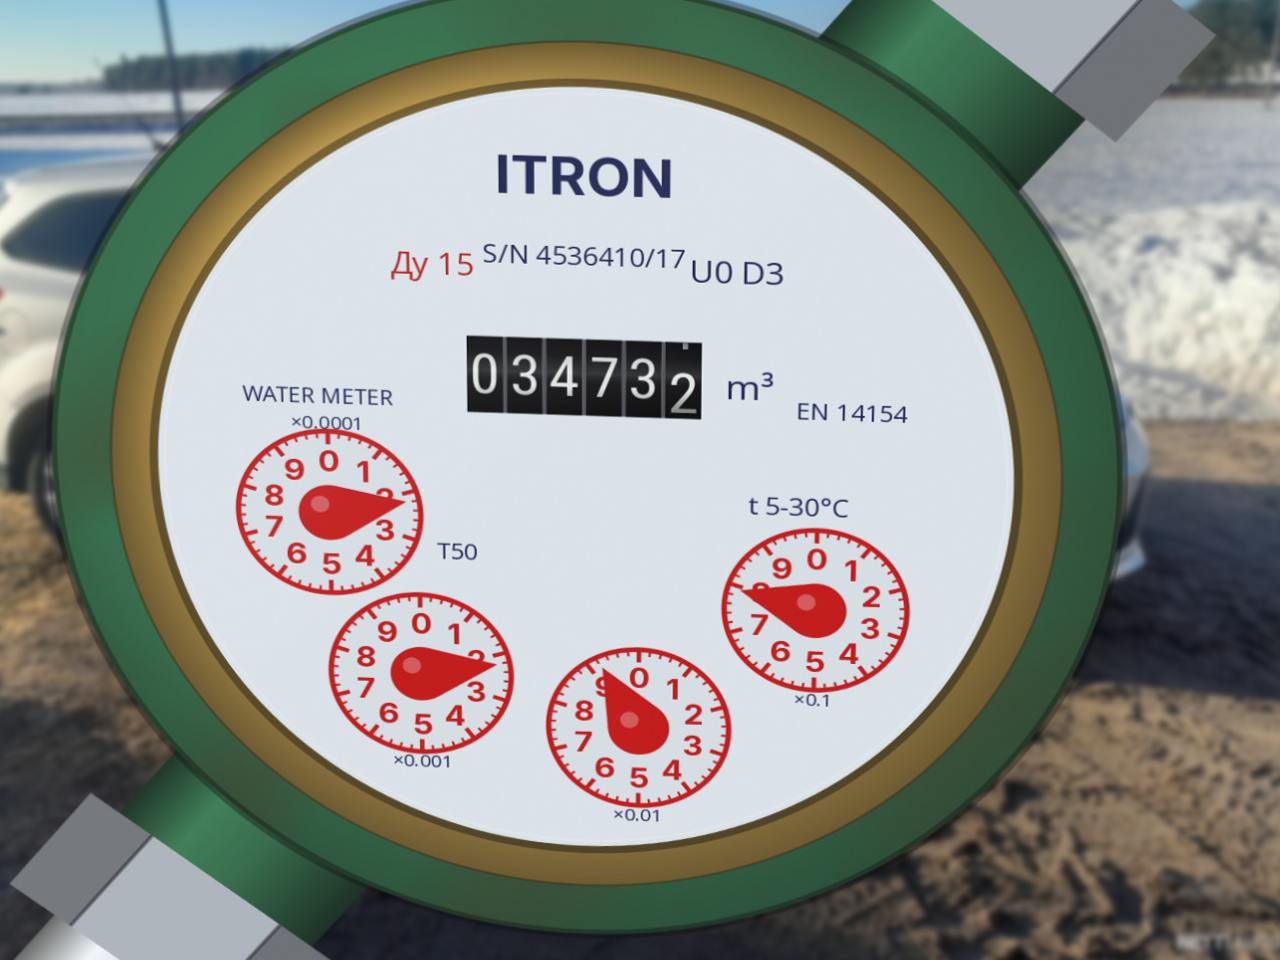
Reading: 34731.7922 m³
